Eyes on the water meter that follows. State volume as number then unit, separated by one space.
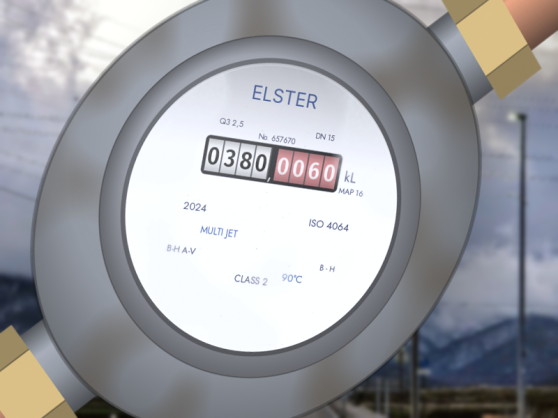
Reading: 380.0060 kL
